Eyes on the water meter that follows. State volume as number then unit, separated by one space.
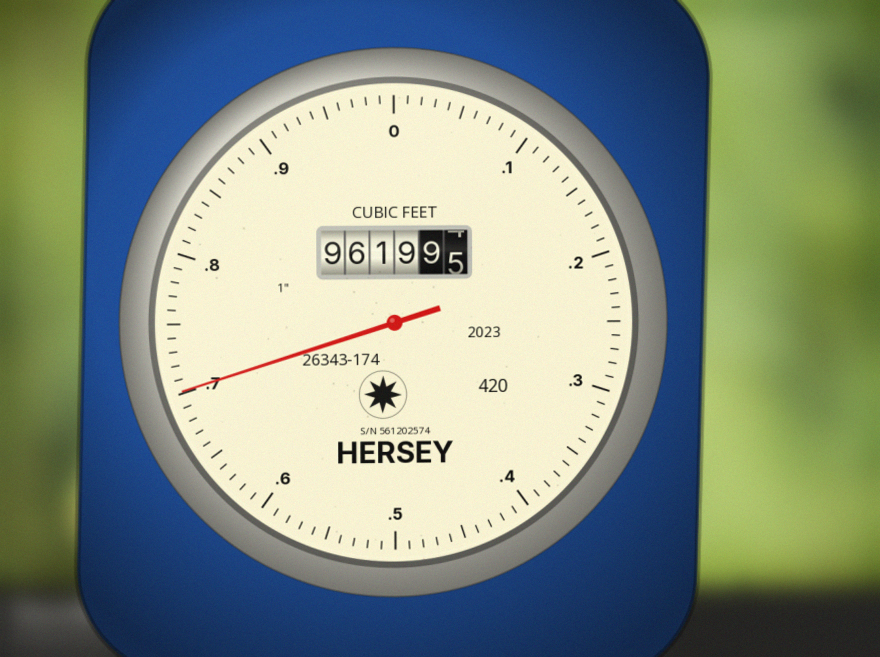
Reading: 961994.70 ft³
